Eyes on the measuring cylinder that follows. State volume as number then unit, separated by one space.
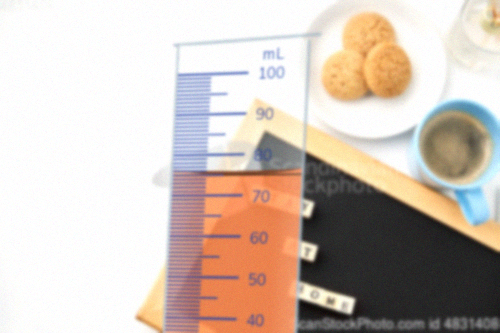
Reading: 75 mL
